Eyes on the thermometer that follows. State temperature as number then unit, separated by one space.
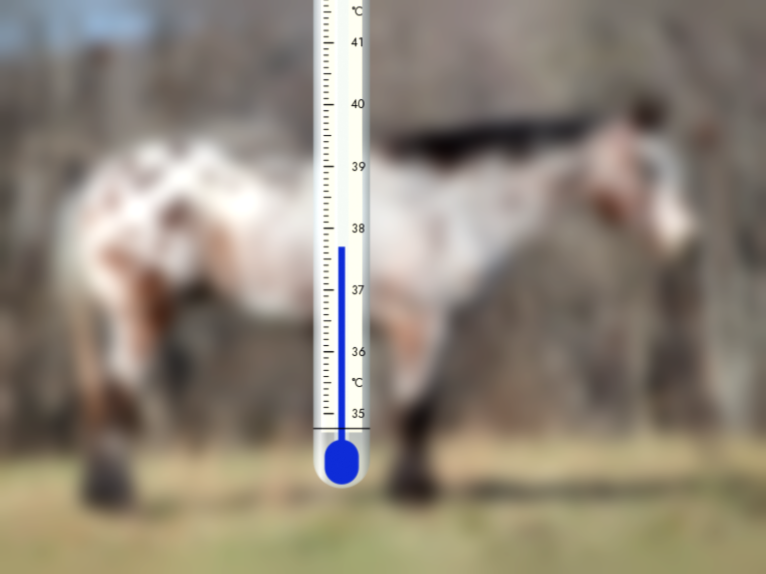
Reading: 37.7 °C
